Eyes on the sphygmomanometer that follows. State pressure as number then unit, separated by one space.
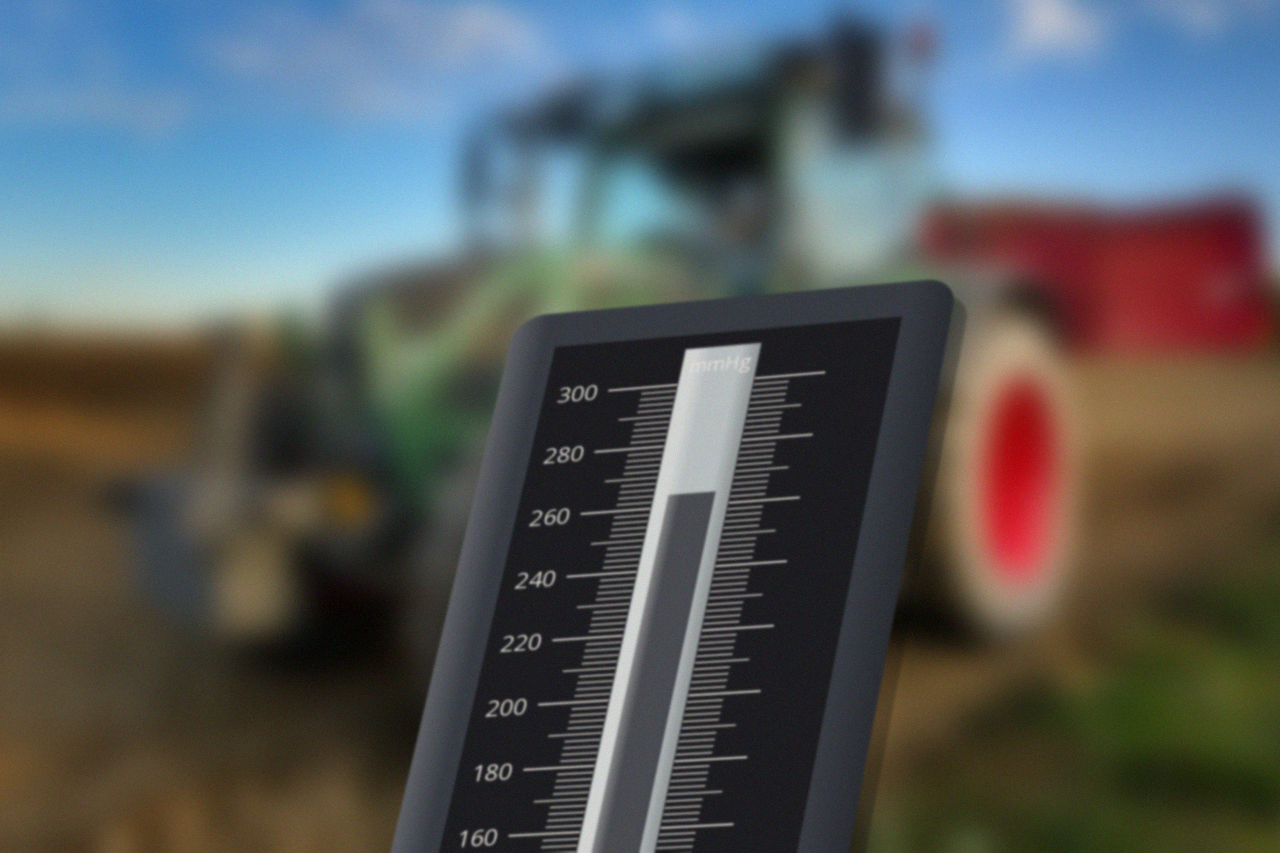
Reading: 264 mmHg
